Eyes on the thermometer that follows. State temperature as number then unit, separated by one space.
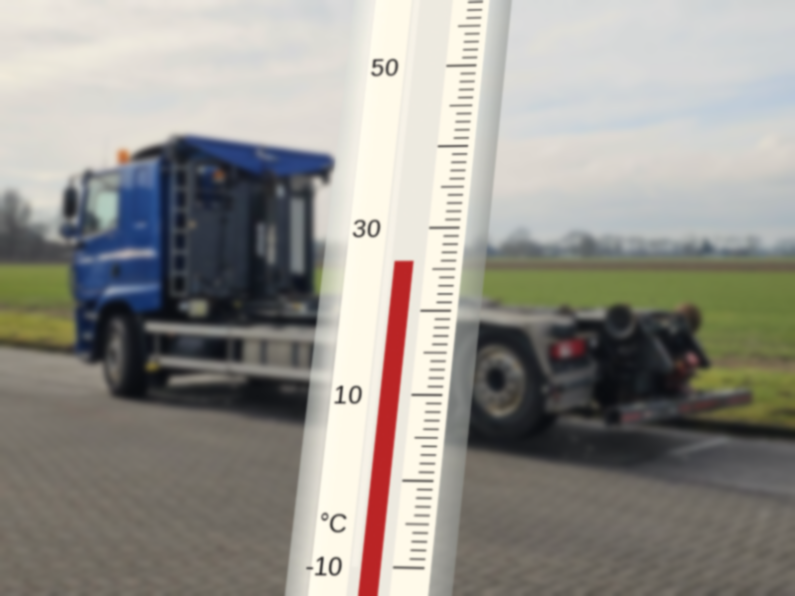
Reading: 26 °C
